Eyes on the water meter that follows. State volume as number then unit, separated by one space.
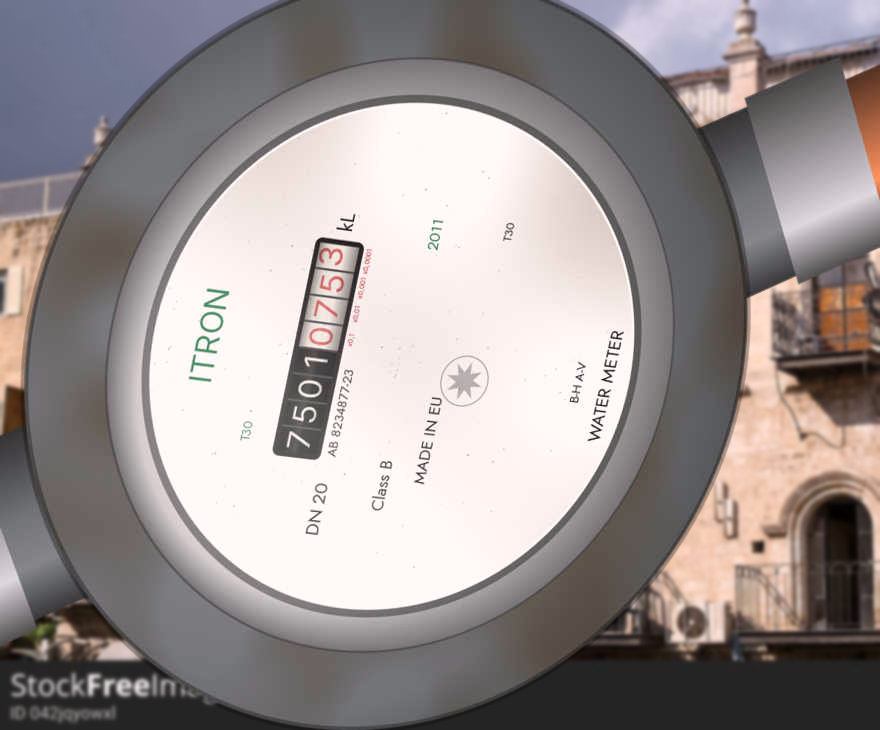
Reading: 7501.0753 kL
